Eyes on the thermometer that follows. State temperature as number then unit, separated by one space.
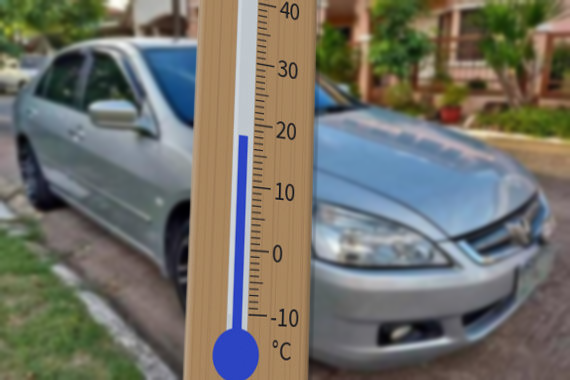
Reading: 18 °C
